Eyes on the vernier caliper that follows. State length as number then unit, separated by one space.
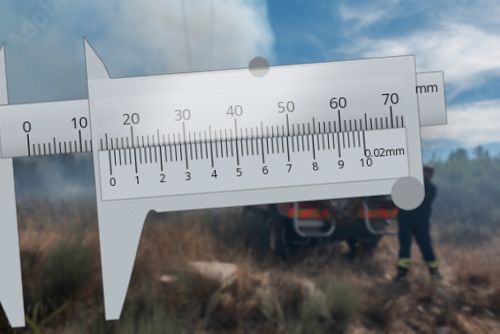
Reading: 15.4 mm
